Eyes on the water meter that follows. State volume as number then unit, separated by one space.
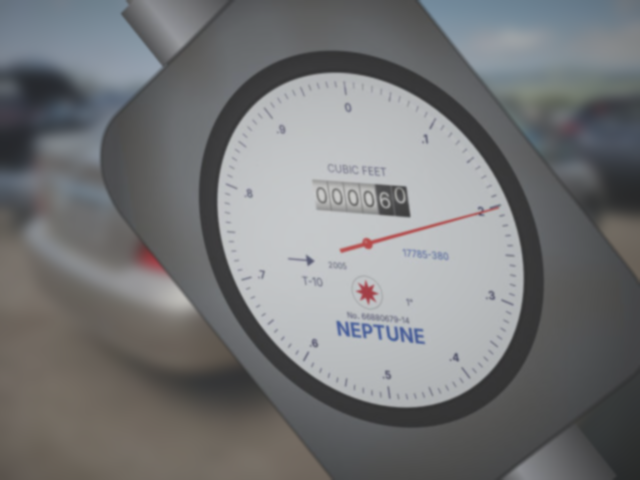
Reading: 60.20 ft³
